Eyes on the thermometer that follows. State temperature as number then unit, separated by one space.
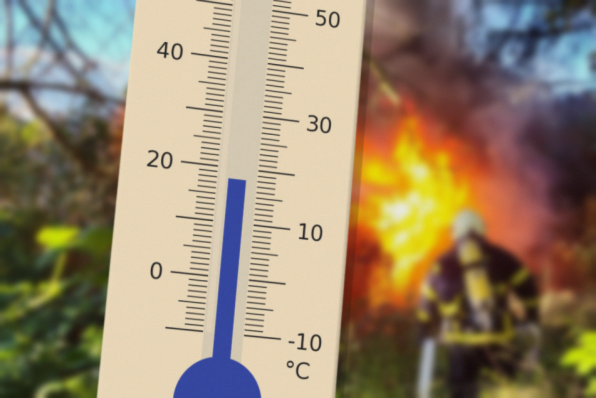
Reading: 18 °C
